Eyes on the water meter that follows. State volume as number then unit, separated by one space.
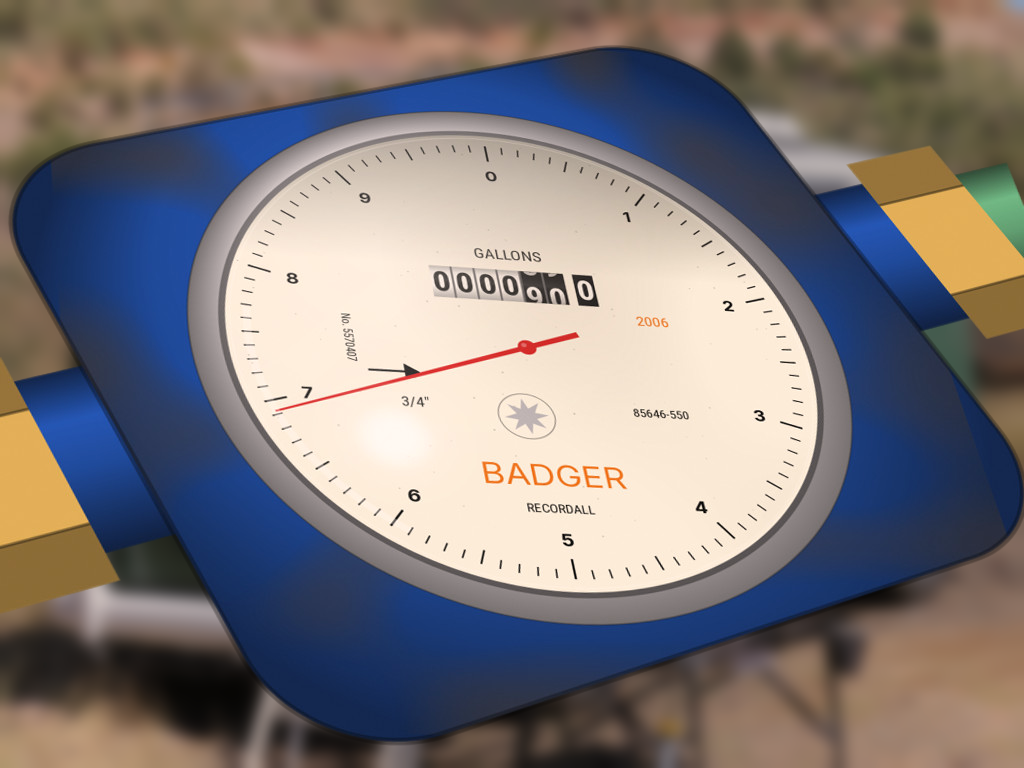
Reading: 896.9 gal
